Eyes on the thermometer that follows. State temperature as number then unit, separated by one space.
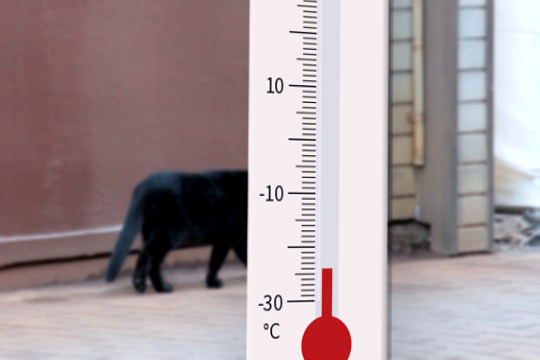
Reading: -24 °C
